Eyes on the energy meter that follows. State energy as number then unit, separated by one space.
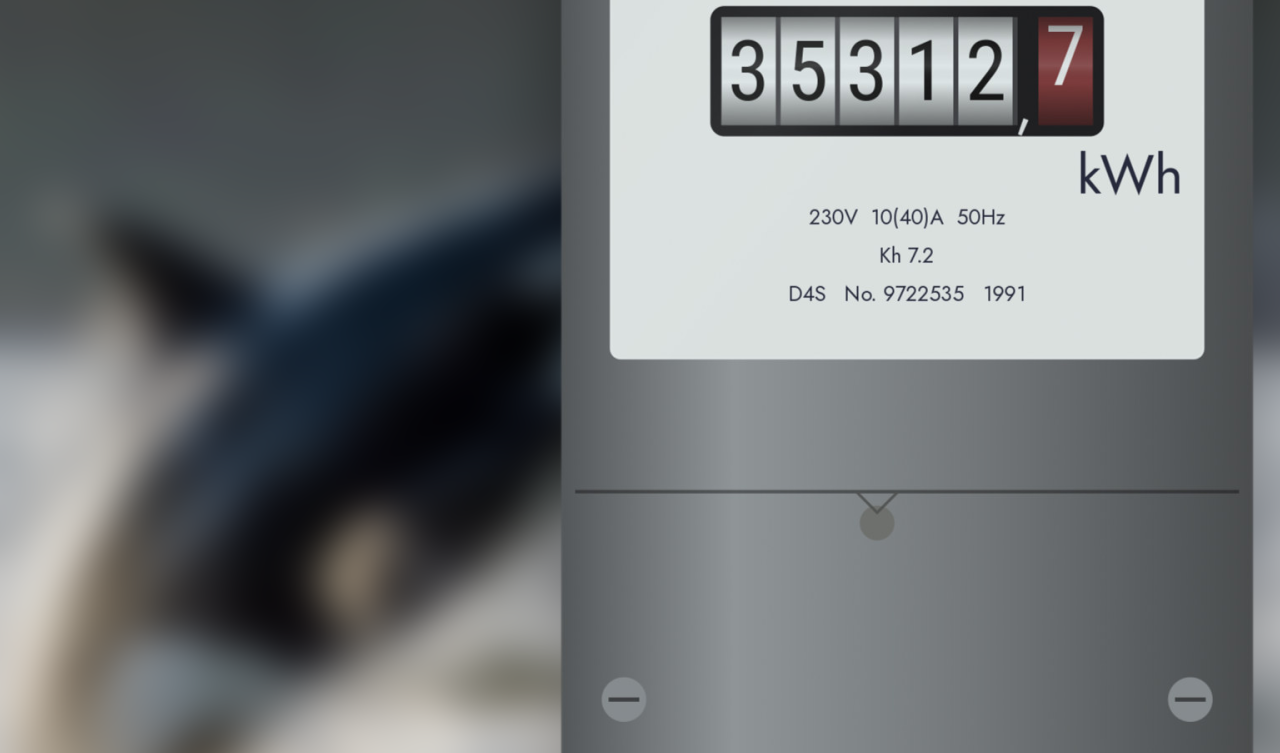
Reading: 35312.7 kWh
